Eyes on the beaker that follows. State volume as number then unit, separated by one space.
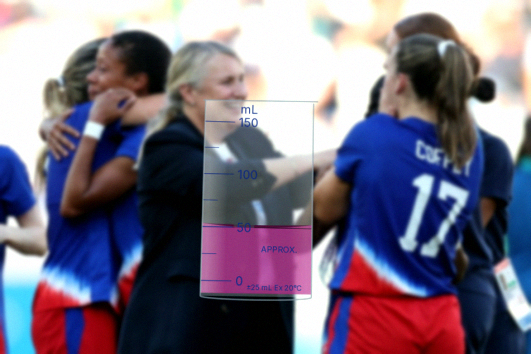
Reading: 50 mL
